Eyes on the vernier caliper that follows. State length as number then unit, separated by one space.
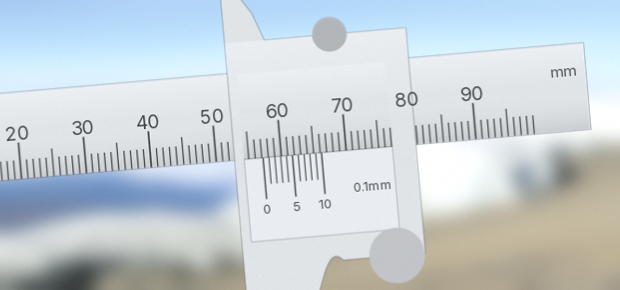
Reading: 57.2 mm
